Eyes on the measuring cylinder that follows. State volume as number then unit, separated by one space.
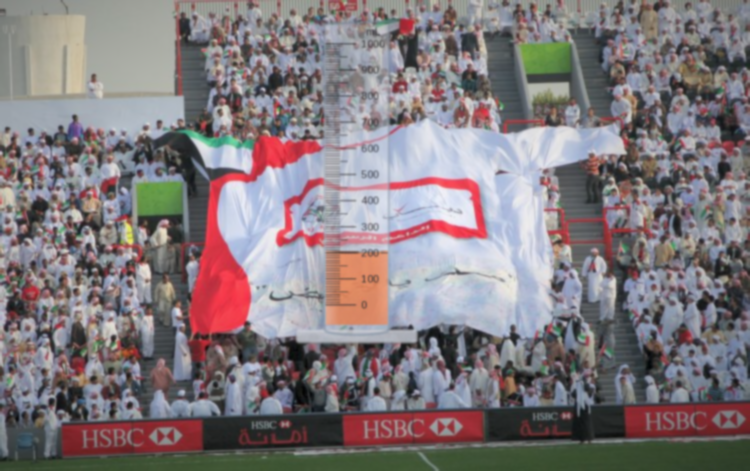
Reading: 200 mL
